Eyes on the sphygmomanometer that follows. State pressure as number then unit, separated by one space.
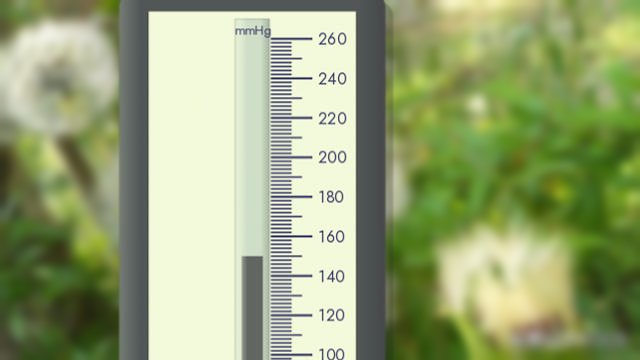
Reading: 150 mmHg
